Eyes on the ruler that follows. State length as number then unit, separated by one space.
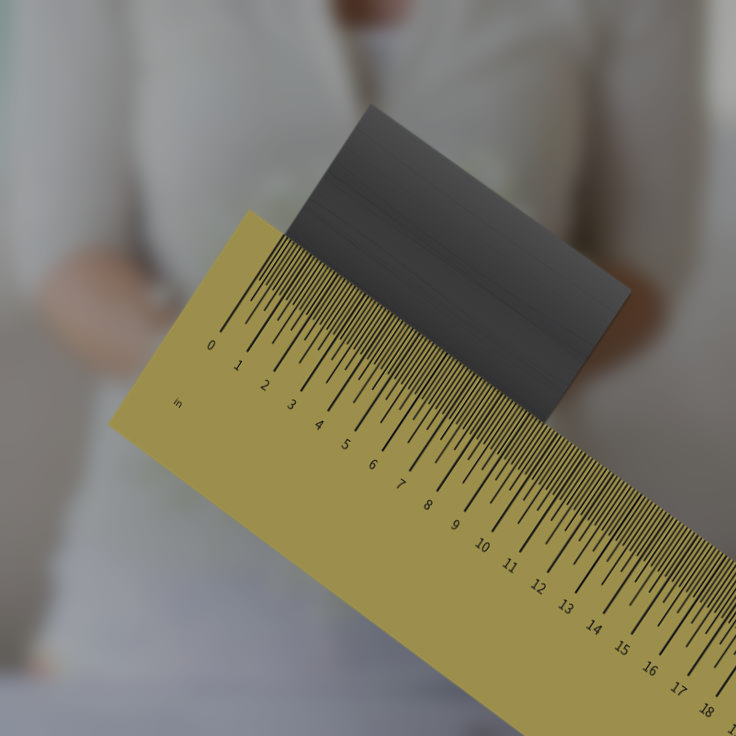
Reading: 9.5 in
